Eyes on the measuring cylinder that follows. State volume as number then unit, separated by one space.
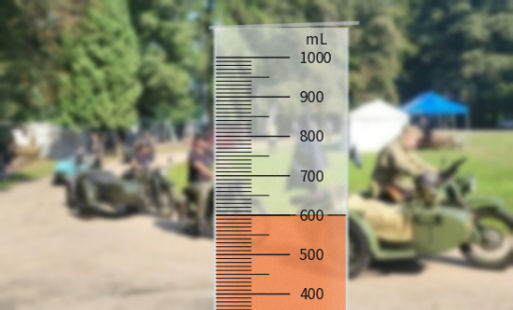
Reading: 600 mL
